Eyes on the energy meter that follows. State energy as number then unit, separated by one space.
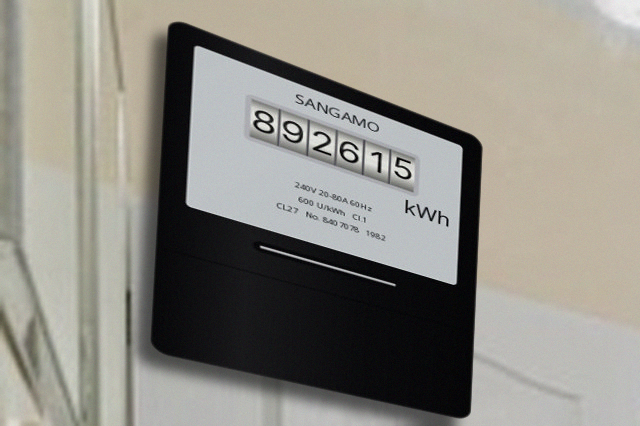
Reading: 892615 kWh
